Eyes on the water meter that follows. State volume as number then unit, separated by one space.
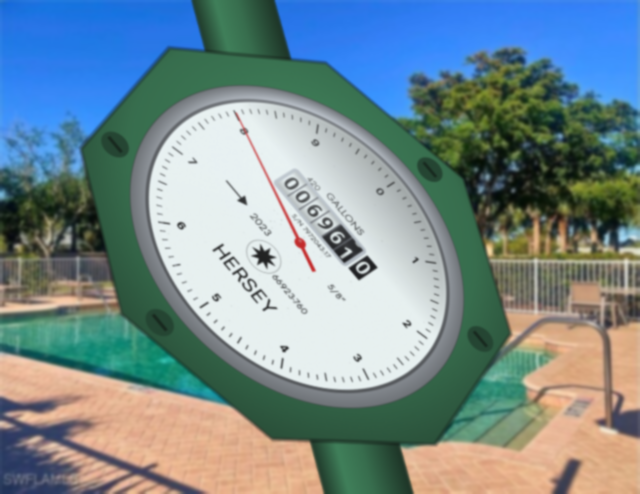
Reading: 69608.0 gal
